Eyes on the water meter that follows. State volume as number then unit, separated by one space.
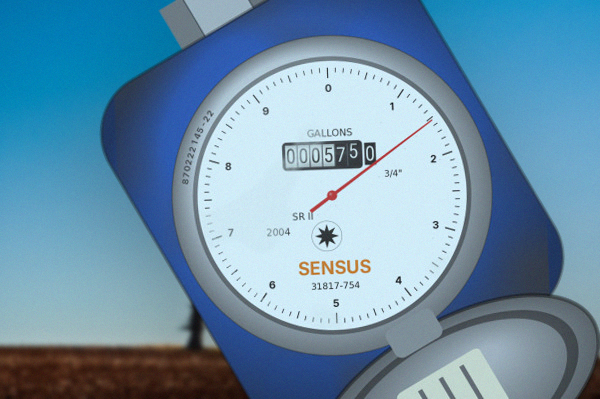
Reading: 5751.5 gal
